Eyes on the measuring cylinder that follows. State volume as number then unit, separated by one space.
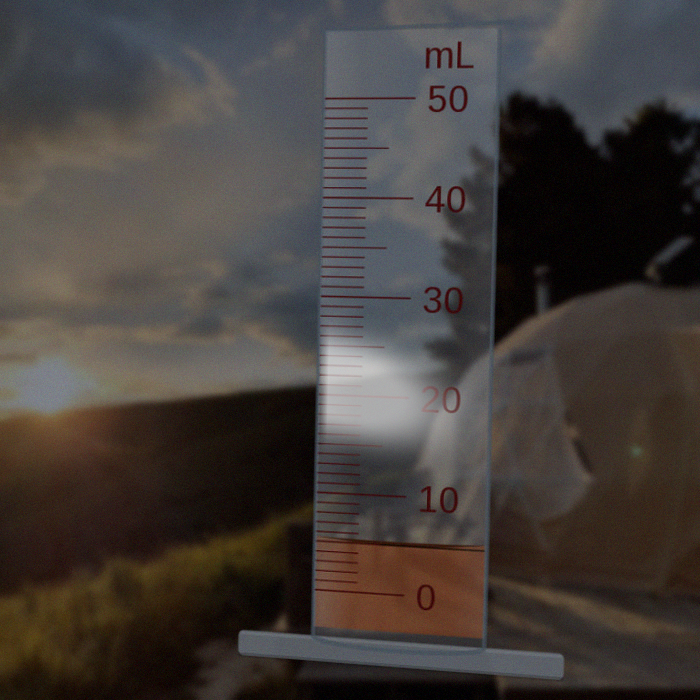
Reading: 5 mL
